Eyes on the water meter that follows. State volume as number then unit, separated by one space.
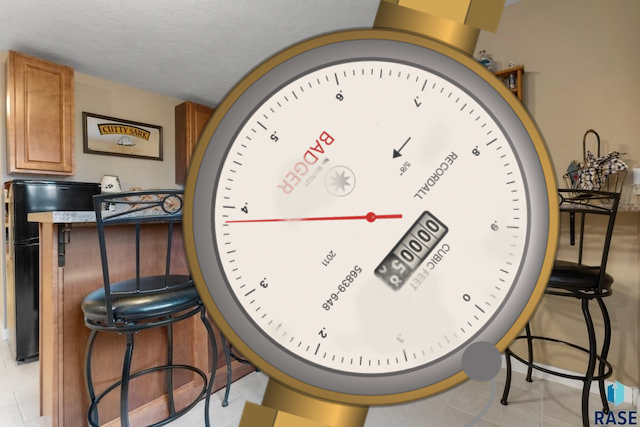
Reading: 58.38 ft³
